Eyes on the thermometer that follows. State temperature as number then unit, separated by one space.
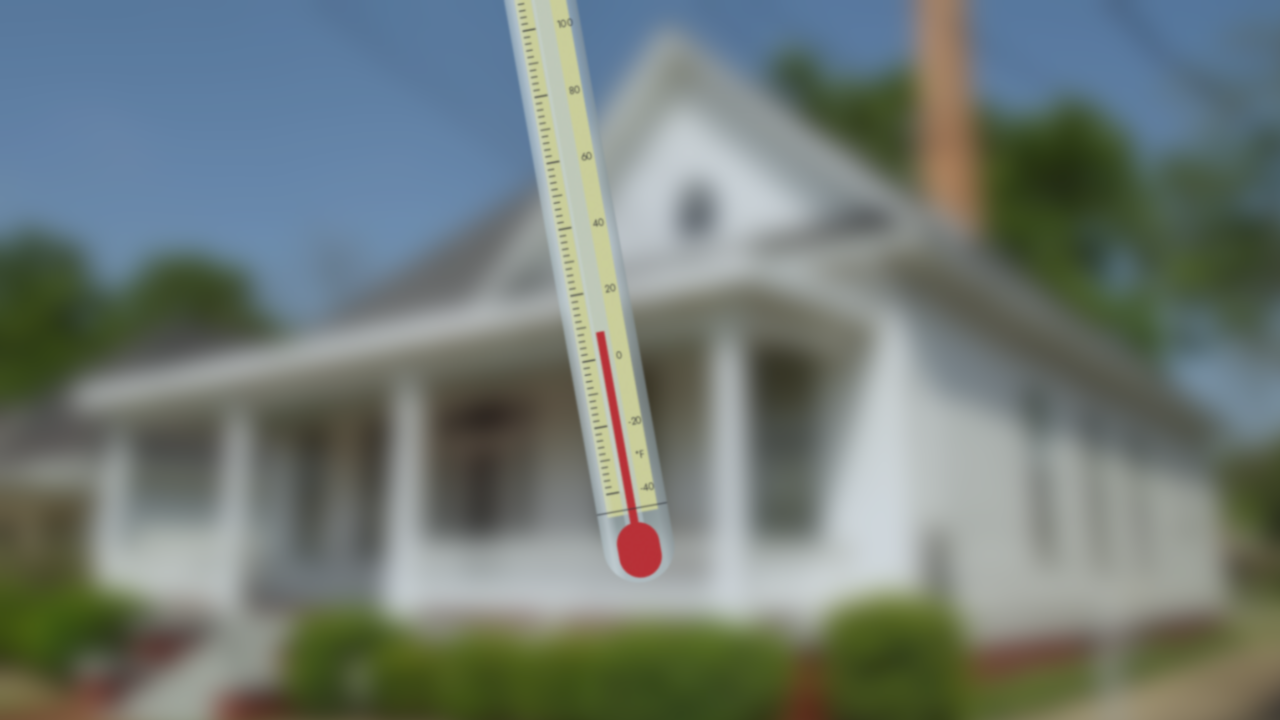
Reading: 8 °F
